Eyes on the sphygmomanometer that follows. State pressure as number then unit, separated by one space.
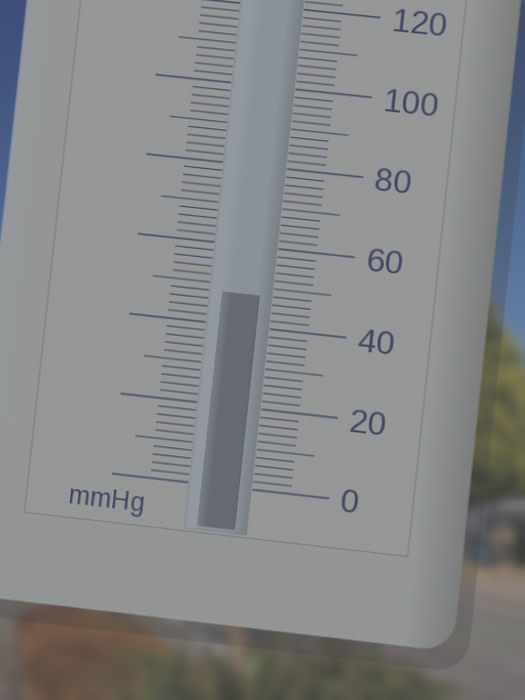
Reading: 48 mmHg
